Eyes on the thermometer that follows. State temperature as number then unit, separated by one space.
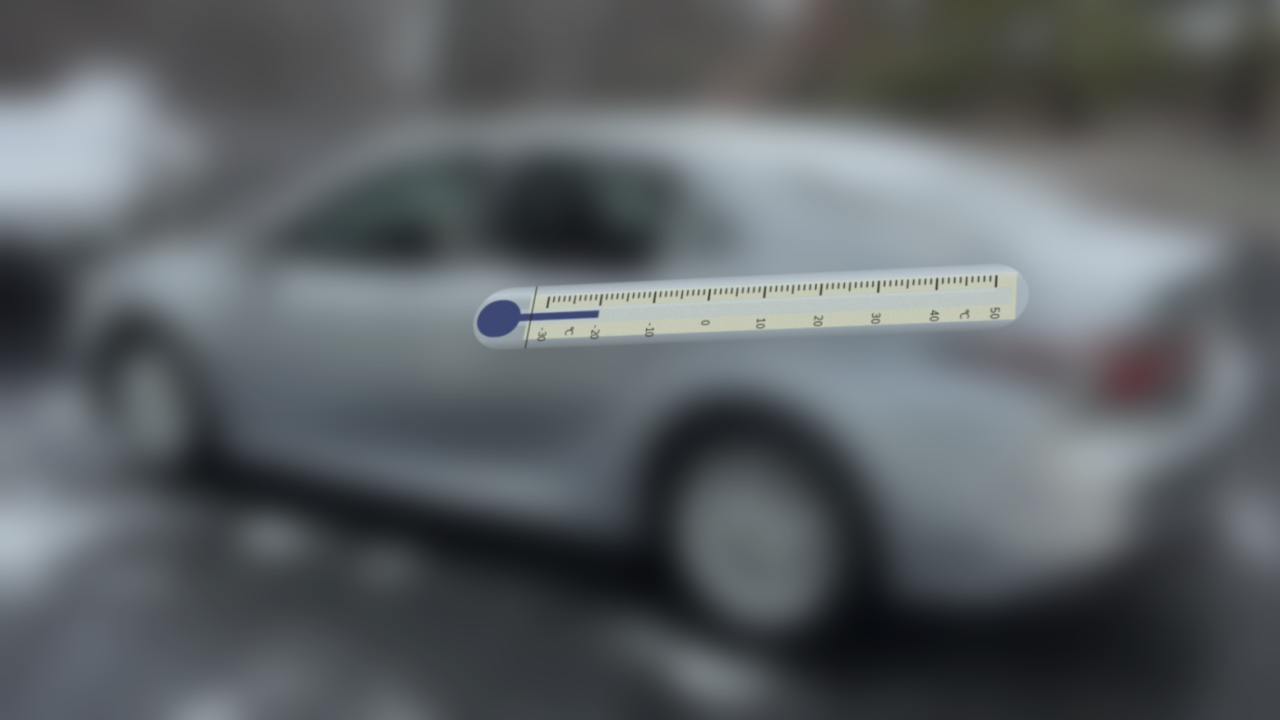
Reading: -20 °C
